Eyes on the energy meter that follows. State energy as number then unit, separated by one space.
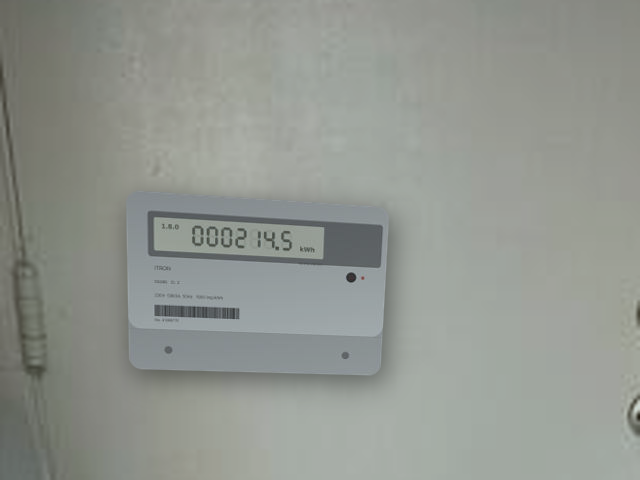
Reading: 214.5 kWh
